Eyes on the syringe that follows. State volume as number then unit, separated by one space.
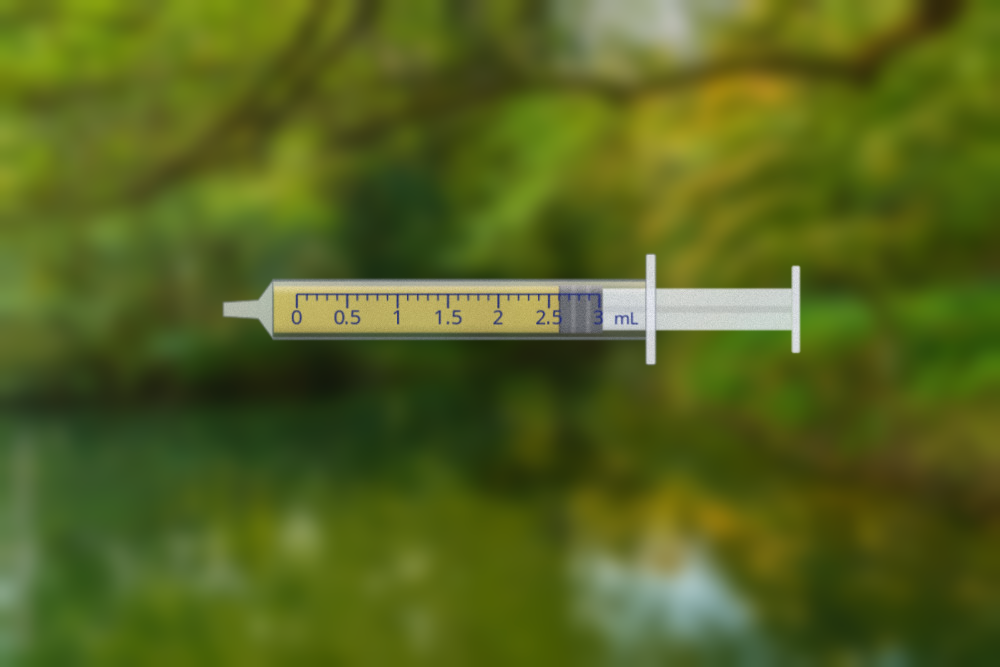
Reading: 2.6 mL
